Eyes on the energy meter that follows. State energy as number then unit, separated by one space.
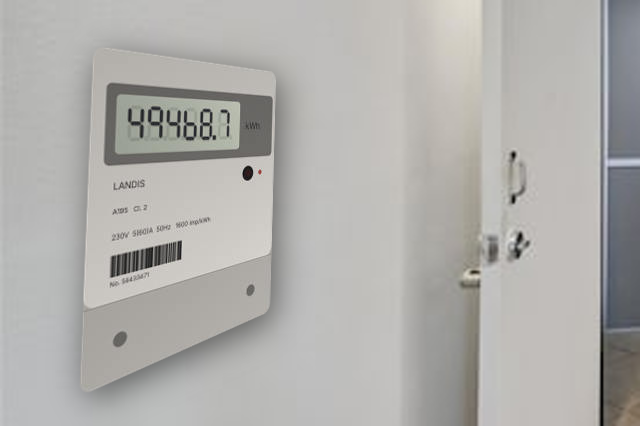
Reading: 49468.7 kWh
